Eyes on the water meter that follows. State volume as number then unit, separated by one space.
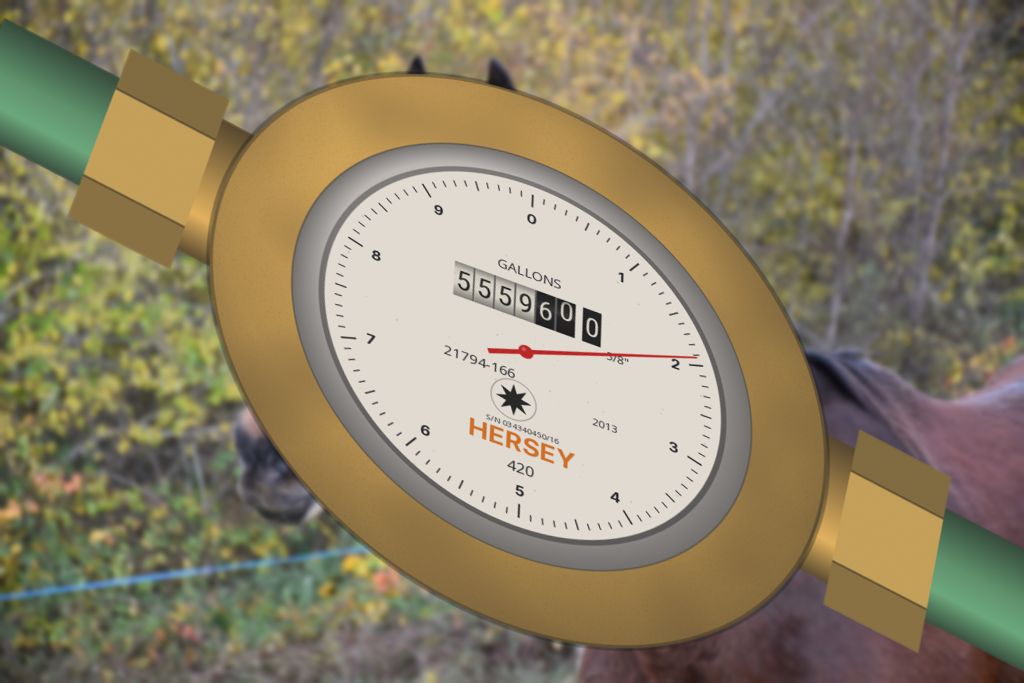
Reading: 5559601.9 gal
